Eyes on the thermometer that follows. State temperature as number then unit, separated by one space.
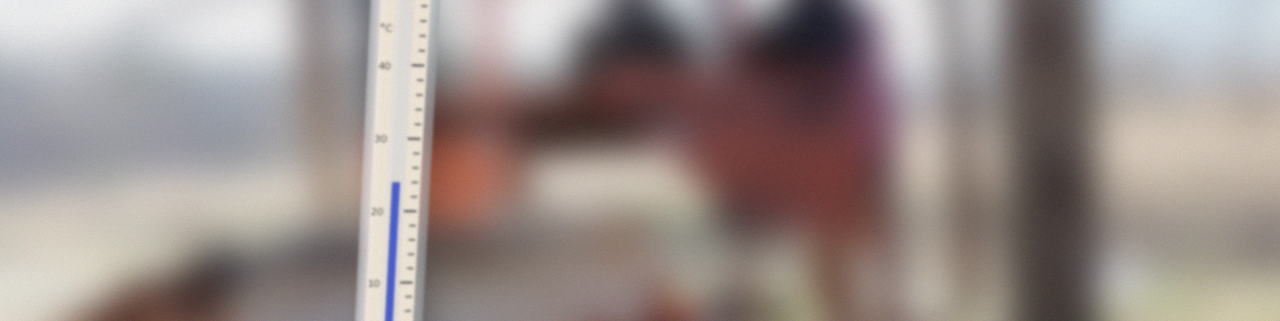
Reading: 24 °C
